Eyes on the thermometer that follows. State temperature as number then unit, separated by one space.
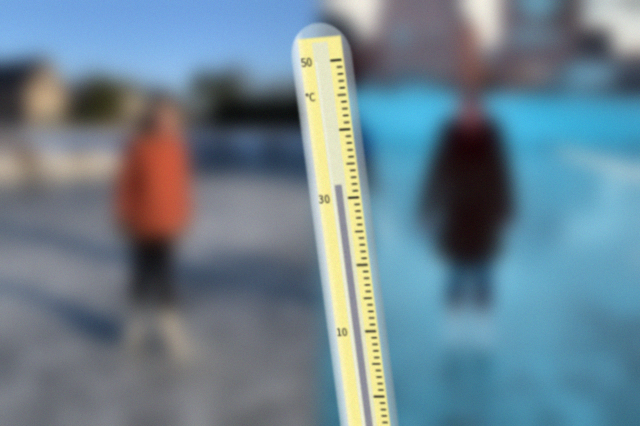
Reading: 32 °C
